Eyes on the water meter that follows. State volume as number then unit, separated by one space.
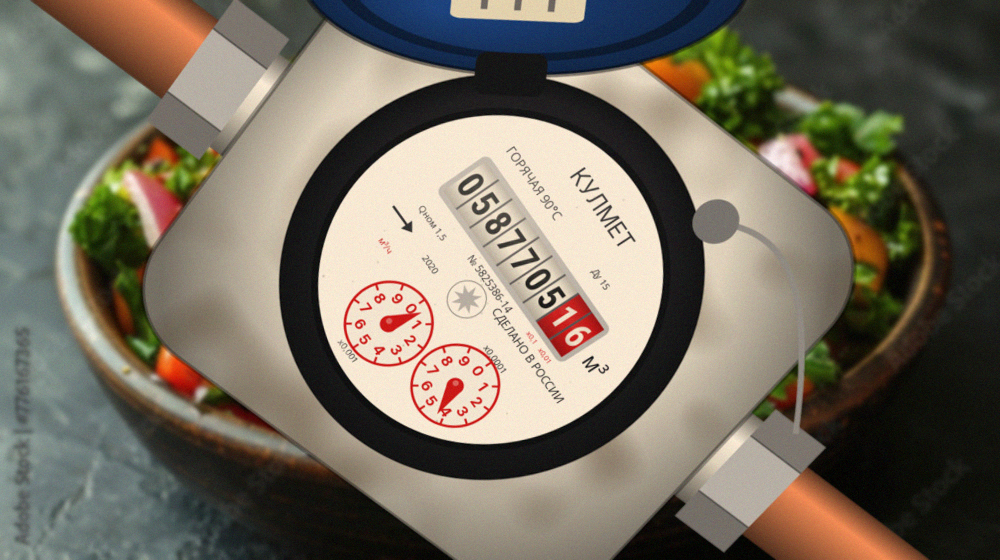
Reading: 587705.1604 m³
